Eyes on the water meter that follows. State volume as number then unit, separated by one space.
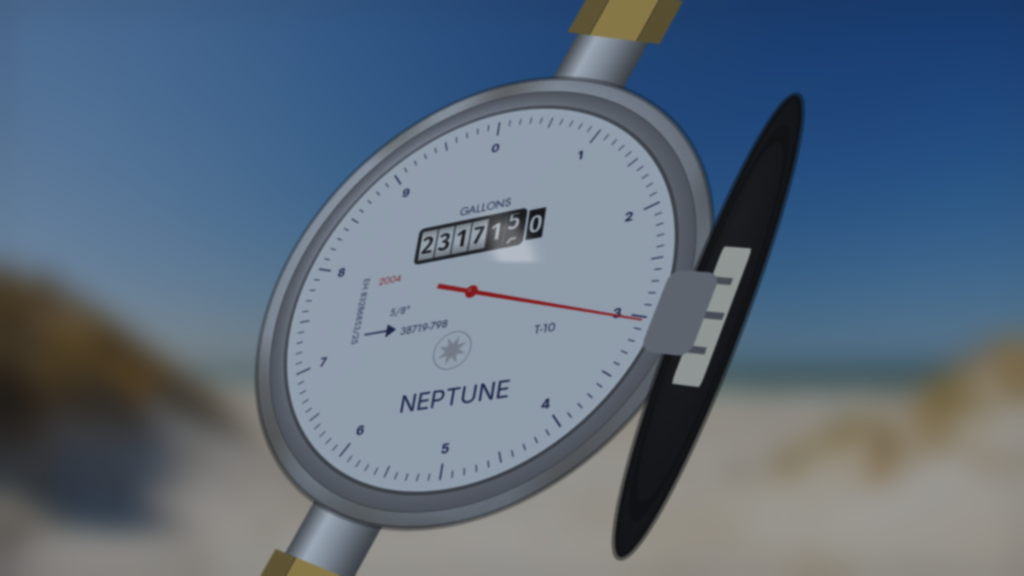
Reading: 2317153.0 gal
